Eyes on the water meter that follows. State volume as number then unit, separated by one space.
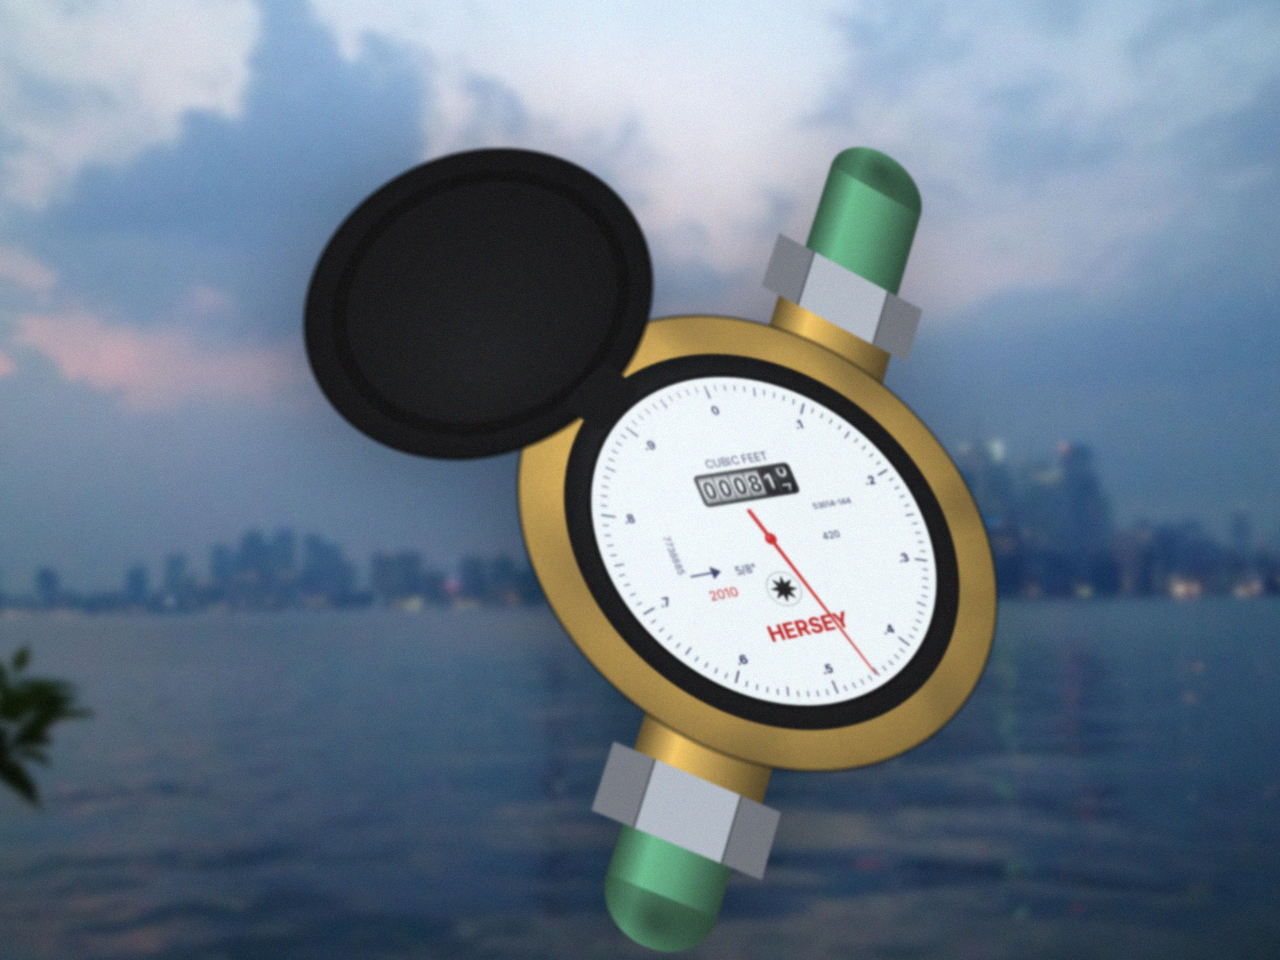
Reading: 816.45 ft³
